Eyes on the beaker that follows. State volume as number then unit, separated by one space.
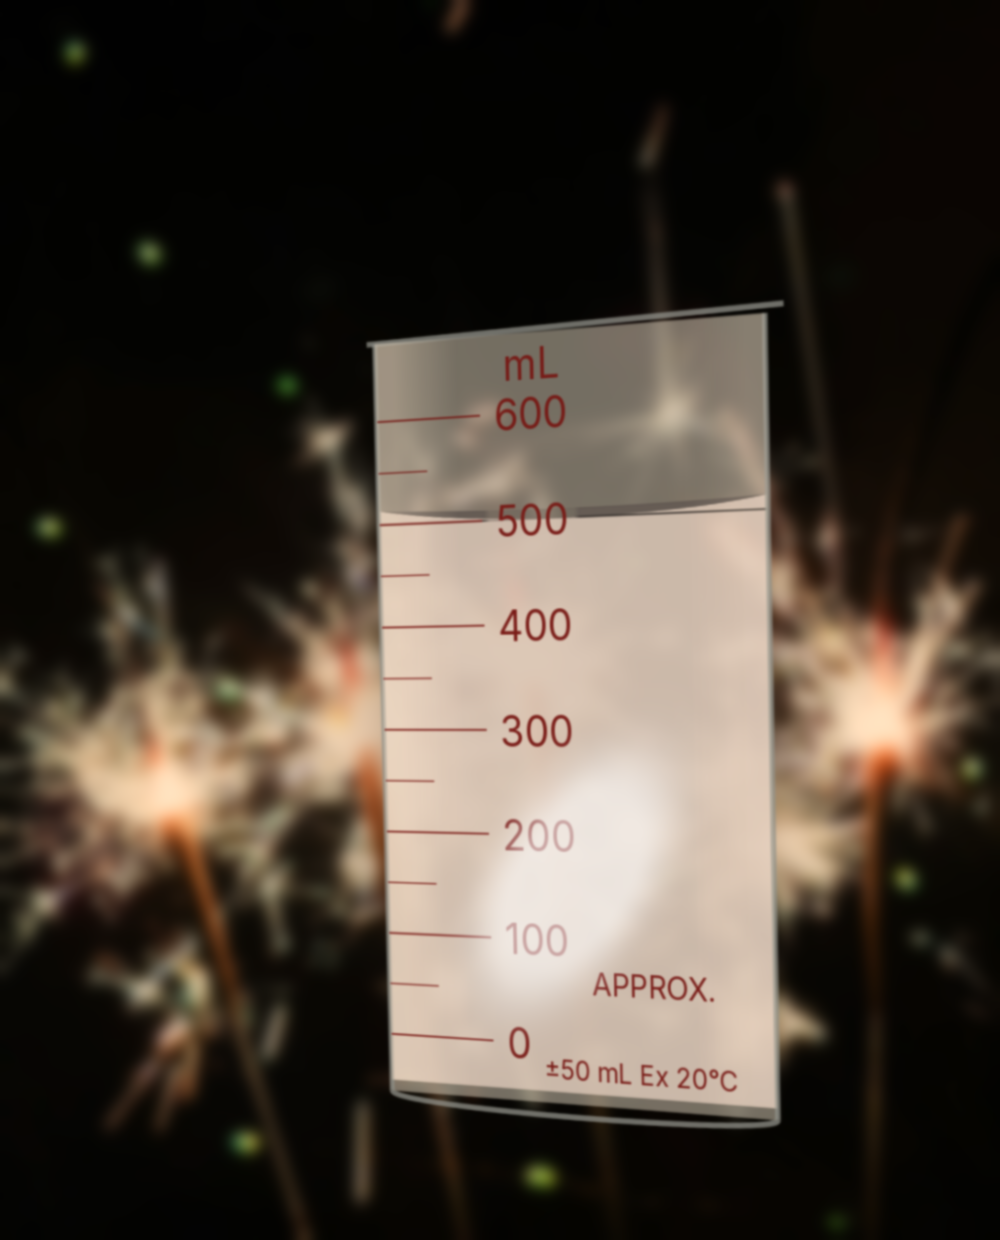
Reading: 500 mL
